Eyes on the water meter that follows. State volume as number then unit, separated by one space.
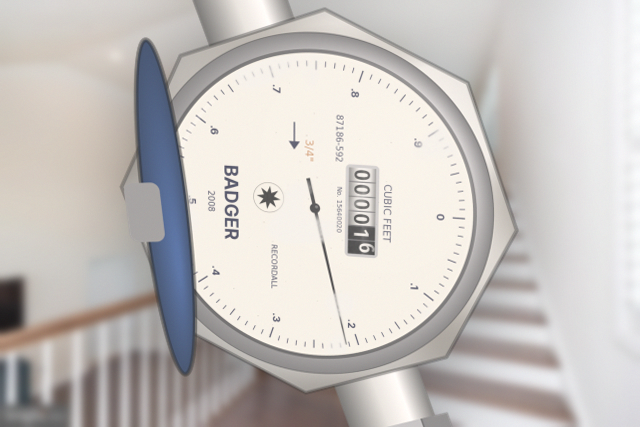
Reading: 16.21 ft³
